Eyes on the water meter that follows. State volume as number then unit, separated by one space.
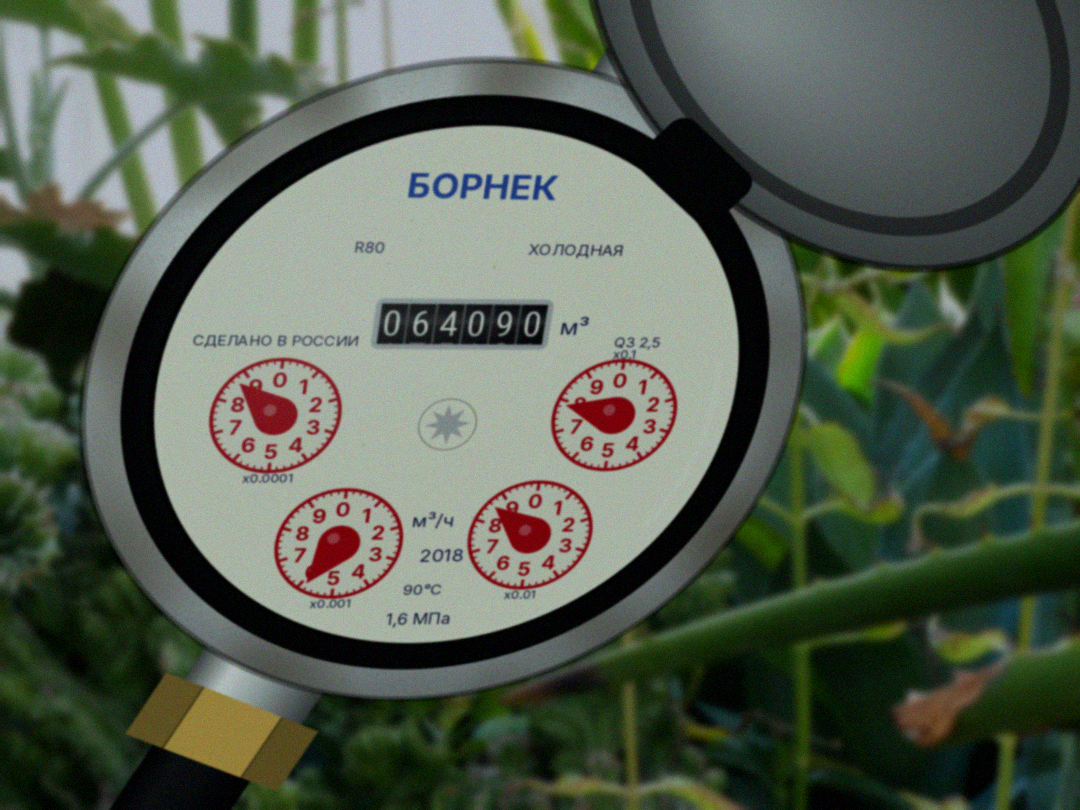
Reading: 64090.7858 m³
